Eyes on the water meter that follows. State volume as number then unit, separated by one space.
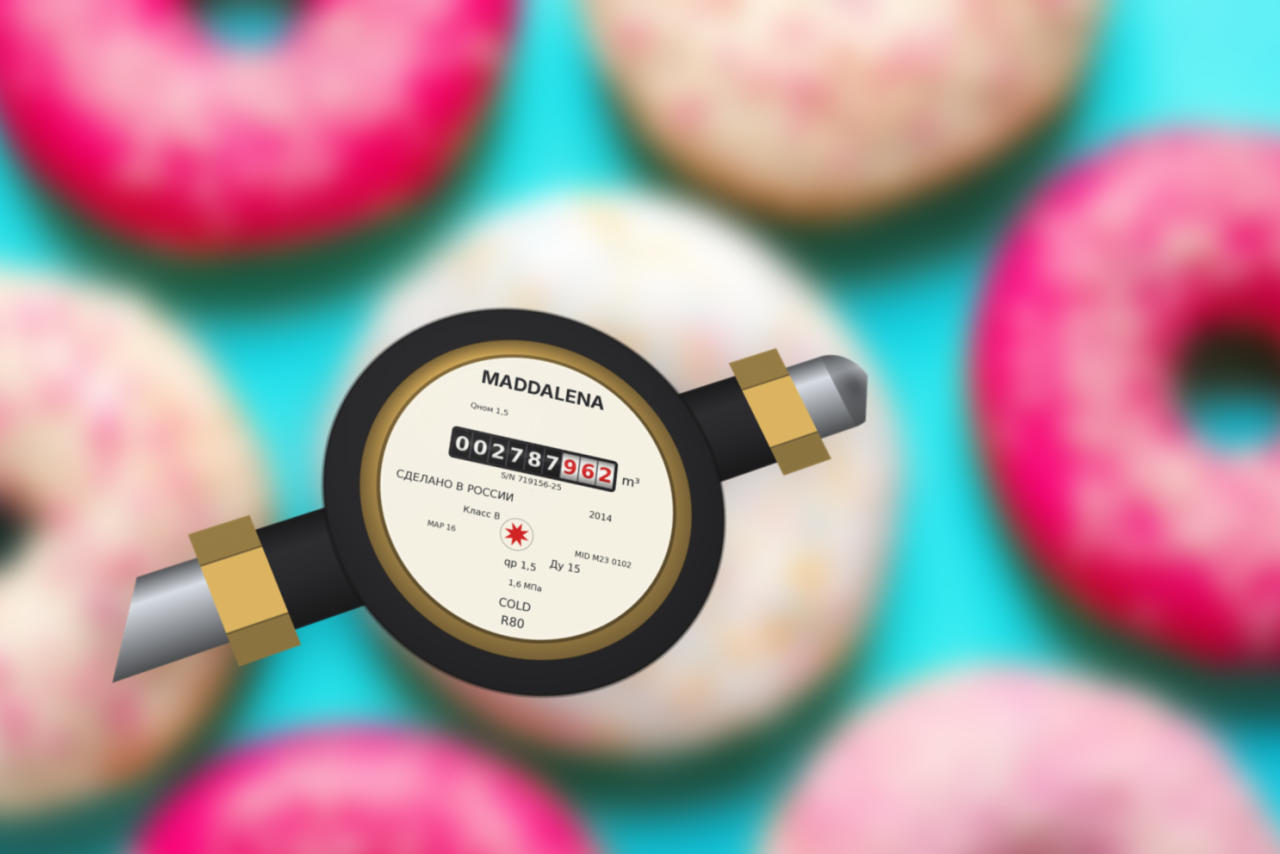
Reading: 2787.962 m³
